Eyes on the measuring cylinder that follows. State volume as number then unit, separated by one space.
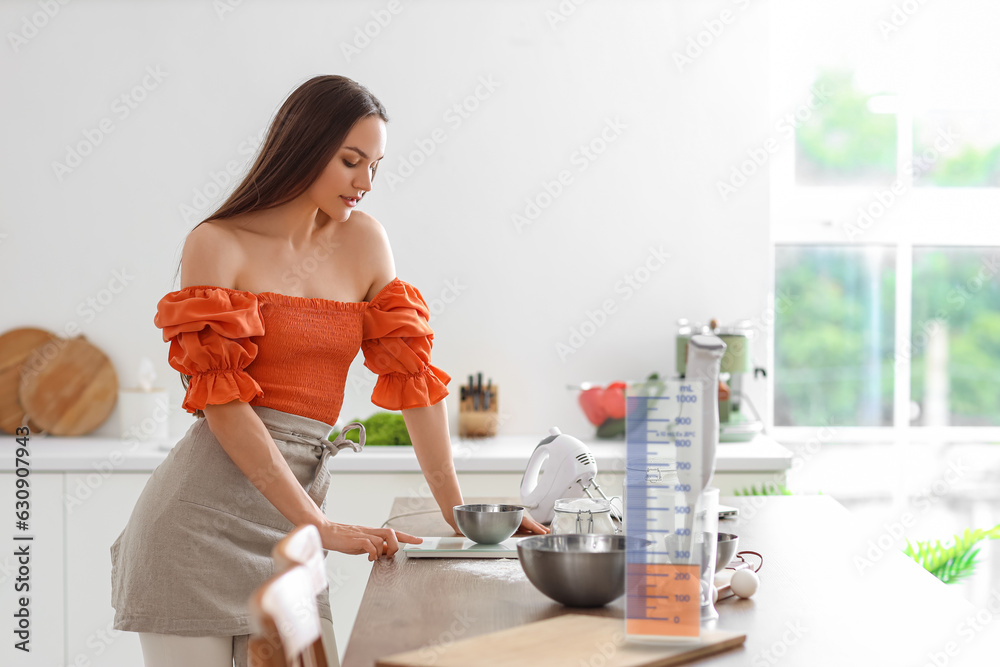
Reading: 250 mL
